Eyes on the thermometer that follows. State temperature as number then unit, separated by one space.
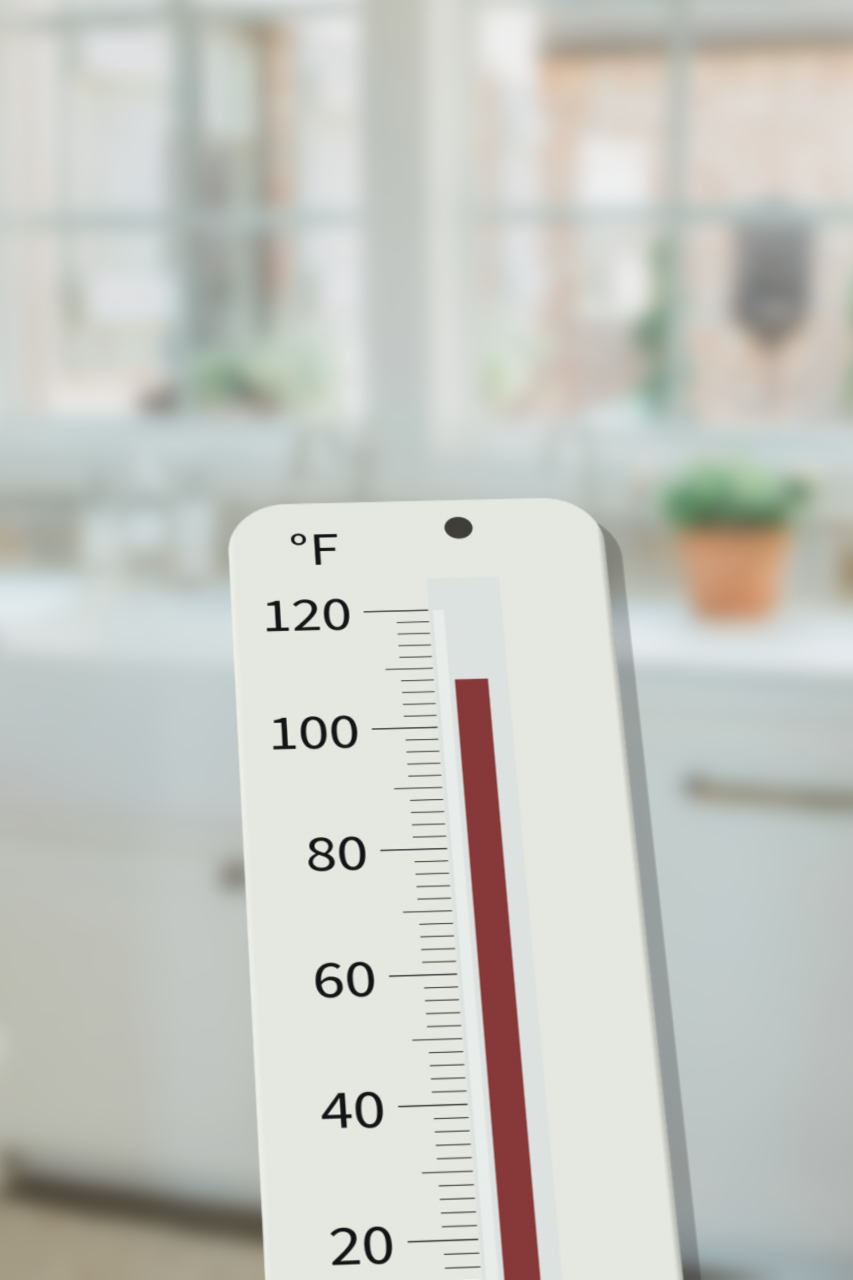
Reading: 108 °F
